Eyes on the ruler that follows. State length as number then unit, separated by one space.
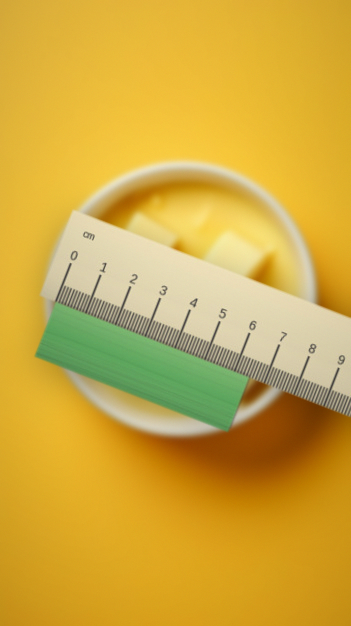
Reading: 6.5 cm
